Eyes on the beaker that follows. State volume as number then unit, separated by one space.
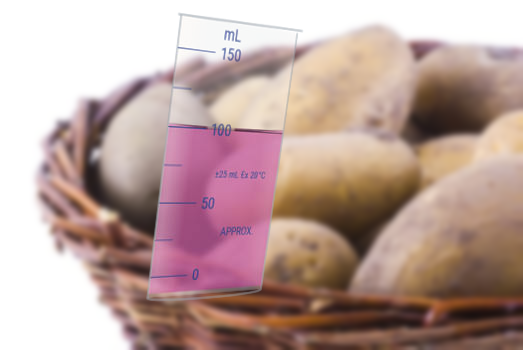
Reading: 100 mL
